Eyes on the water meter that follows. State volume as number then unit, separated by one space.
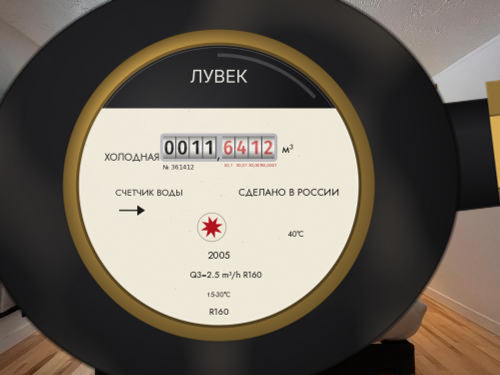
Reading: 11.6412 m³
